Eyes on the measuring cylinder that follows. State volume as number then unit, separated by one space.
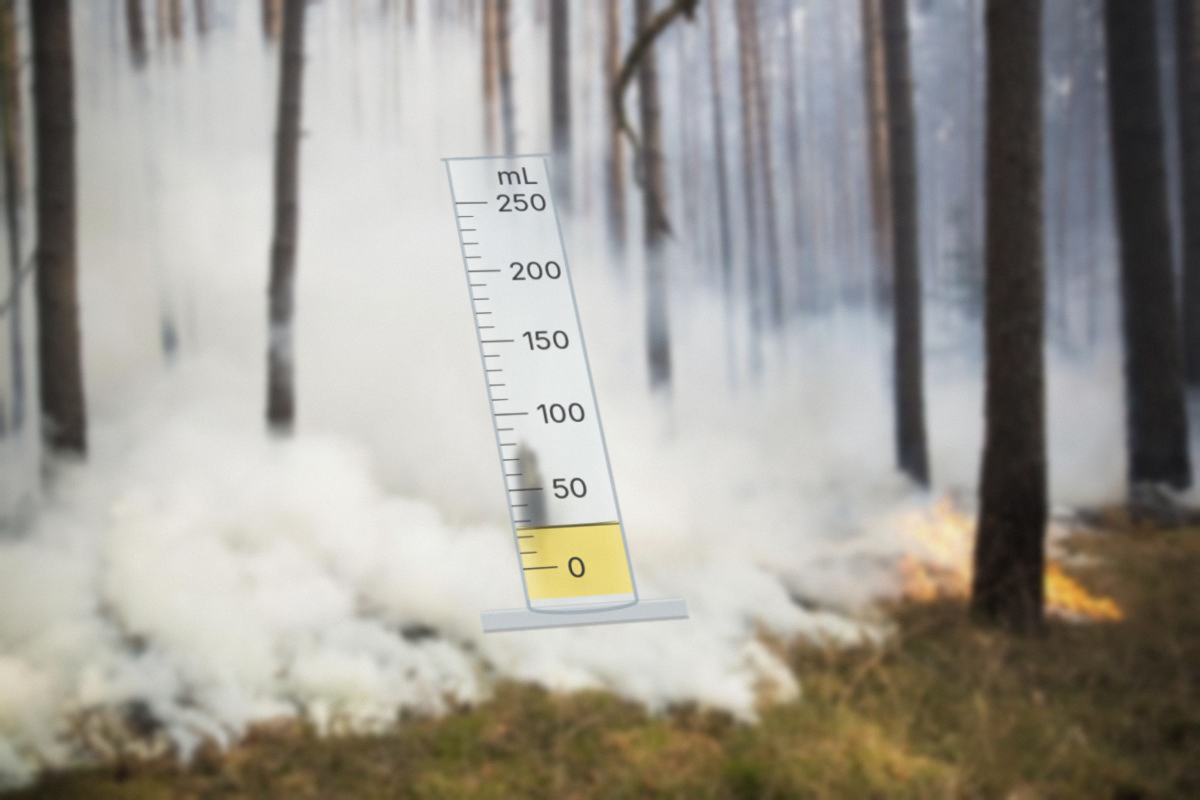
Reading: 25 mL
